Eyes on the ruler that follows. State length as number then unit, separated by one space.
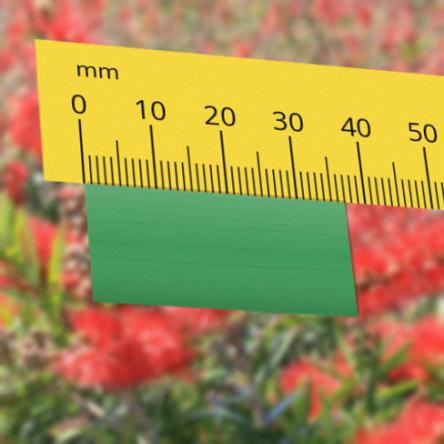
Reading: 37 mm
